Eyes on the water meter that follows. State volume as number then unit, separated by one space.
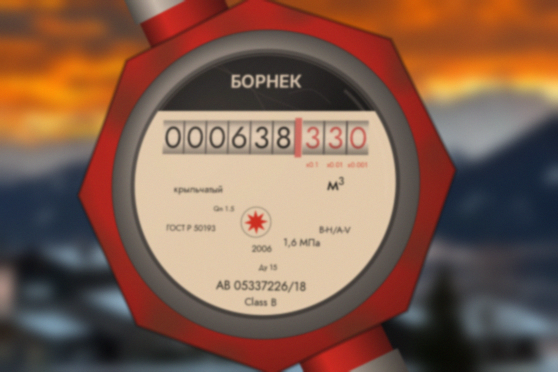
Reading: 638.330 m³
